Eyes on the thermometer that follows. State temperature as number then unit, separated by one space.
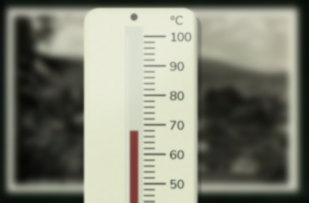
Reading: 68 °C
